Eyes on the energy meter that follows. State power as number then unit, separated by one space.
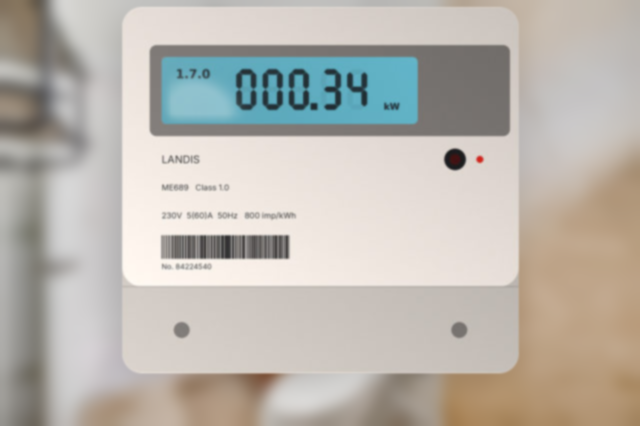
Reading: 0.34 kW
